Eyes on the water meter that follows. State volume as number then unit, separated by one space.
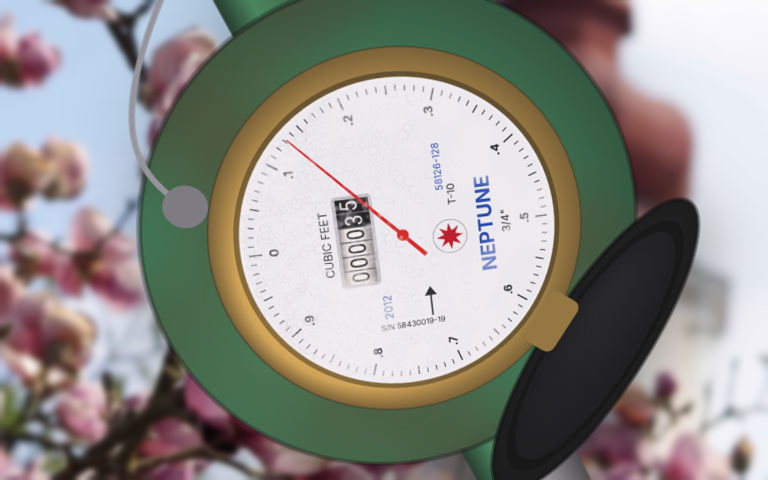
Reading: 35.13 ft³
